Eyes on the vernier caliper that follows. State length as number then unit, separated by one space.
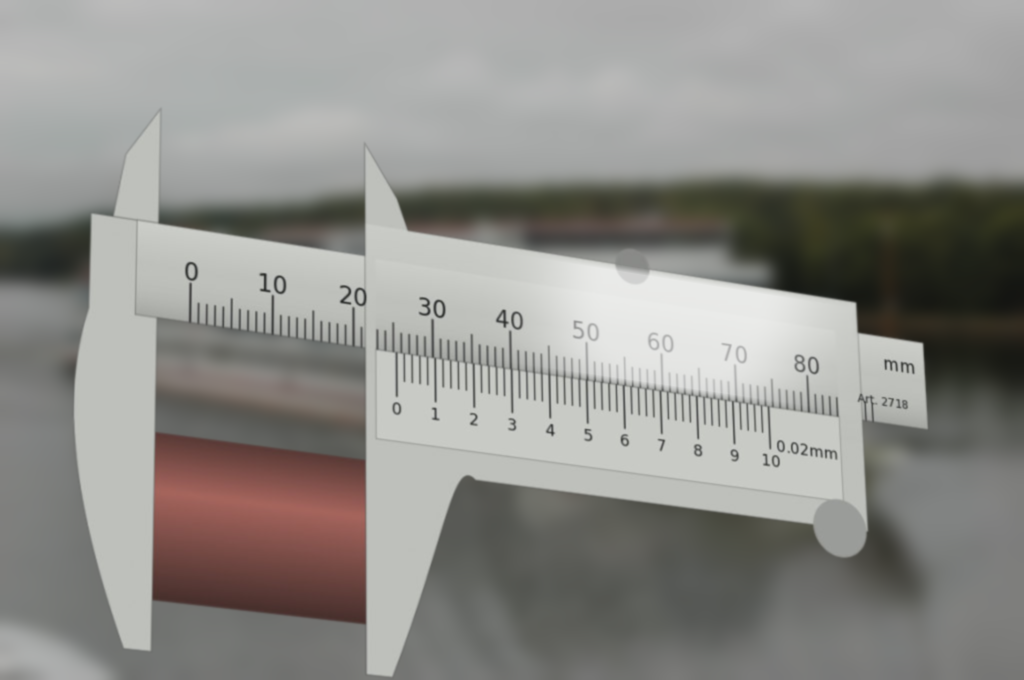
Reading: 25.4 mm
